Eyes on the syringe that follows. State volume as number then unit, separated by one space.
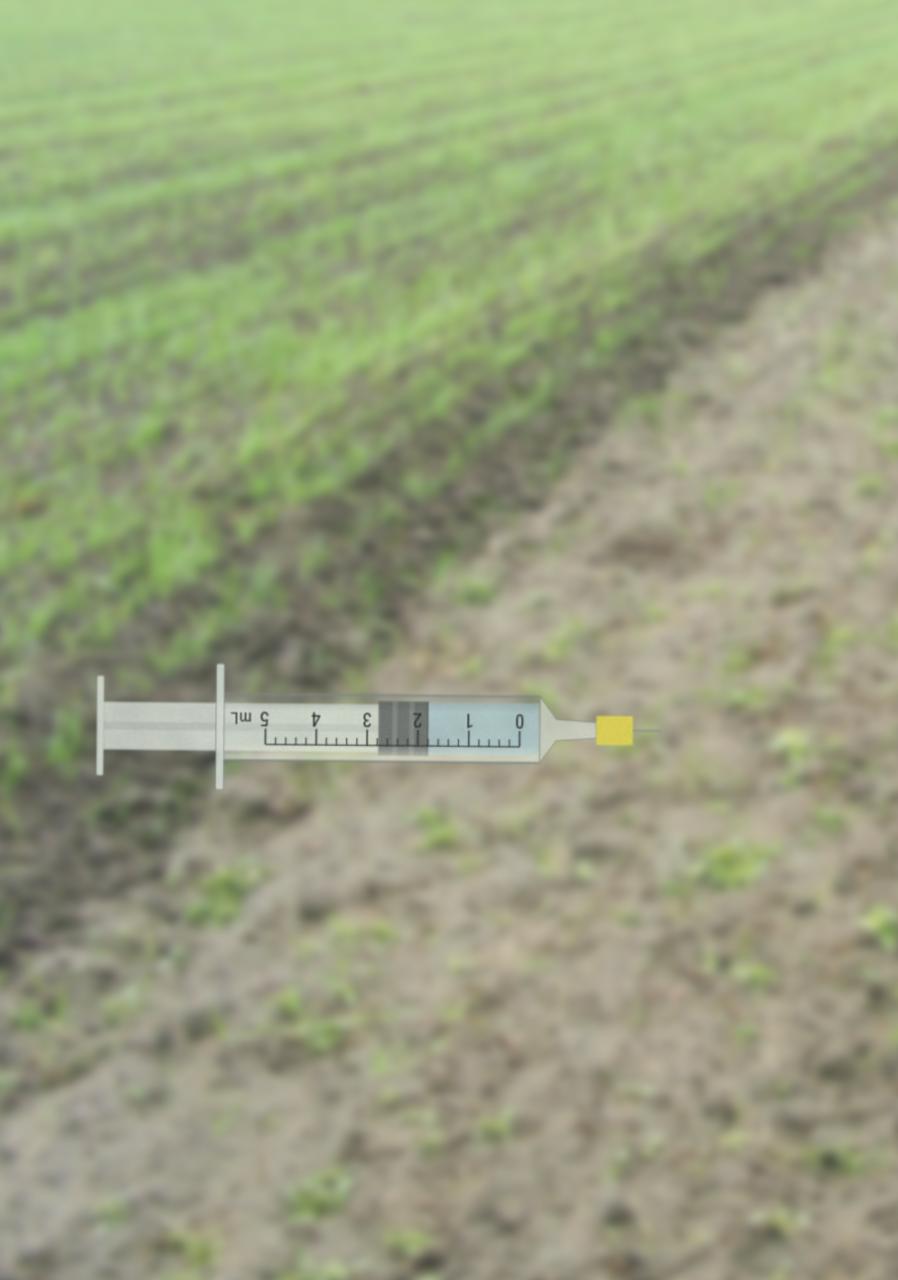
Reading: 1.8 mL
